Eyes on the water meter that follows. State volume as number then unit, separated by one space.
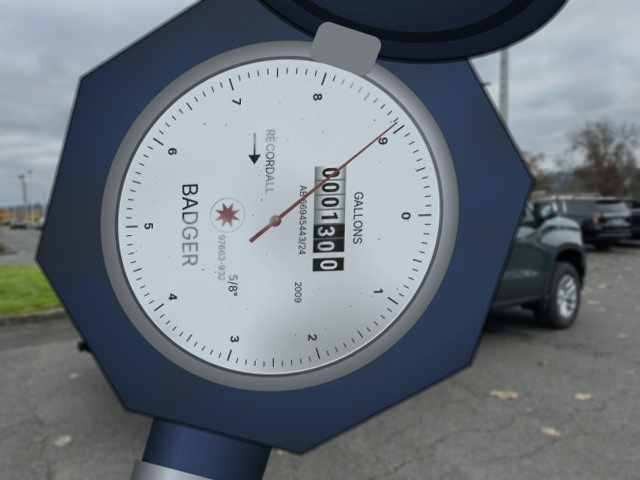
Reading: 1298.9 gal
